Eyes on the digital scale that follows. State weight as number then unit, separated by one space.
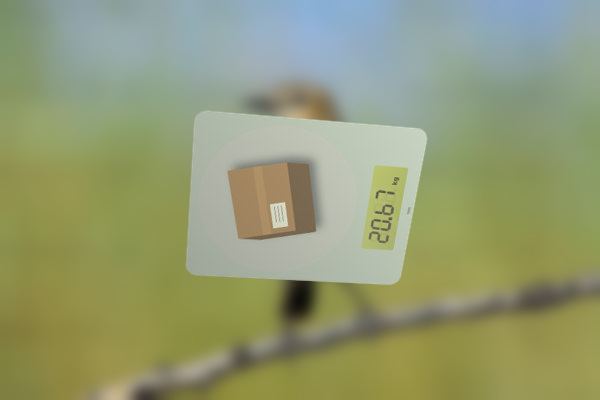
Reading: 20.67 kg
